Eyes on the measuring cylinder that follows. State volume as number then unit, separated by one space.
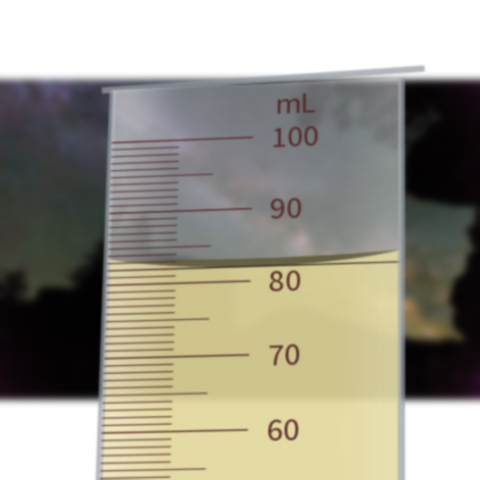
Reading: 82 mL
